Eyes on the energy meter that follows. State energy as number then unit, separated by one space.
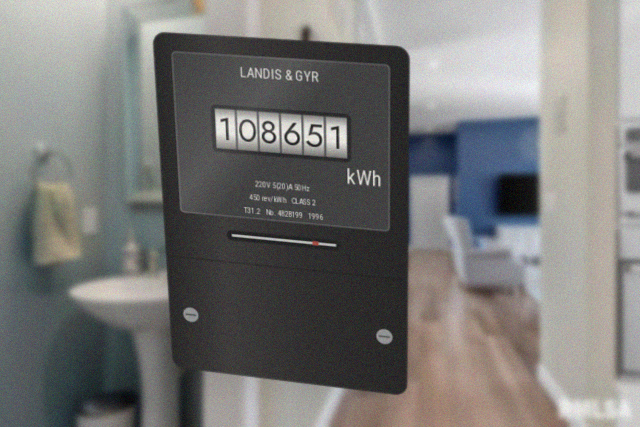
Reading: 108651 kWh
